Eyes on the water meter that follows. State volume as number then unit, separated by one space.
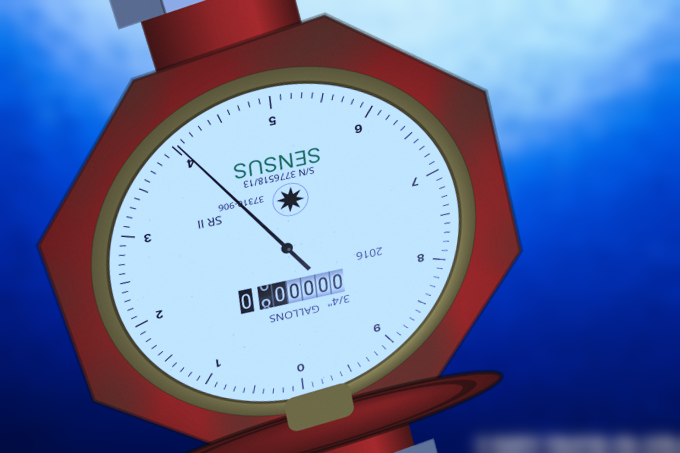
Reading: 84.0 gal
